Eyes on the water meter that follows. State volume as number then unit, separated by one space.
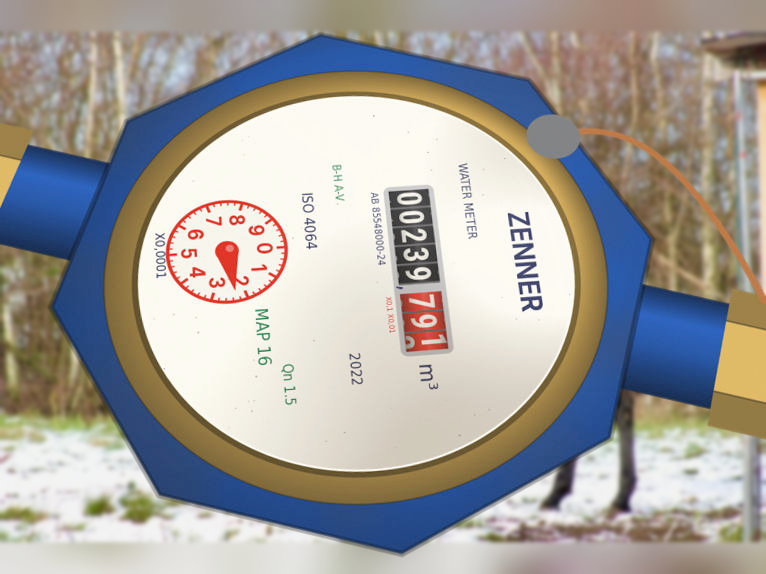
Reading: 239.7912 m³
